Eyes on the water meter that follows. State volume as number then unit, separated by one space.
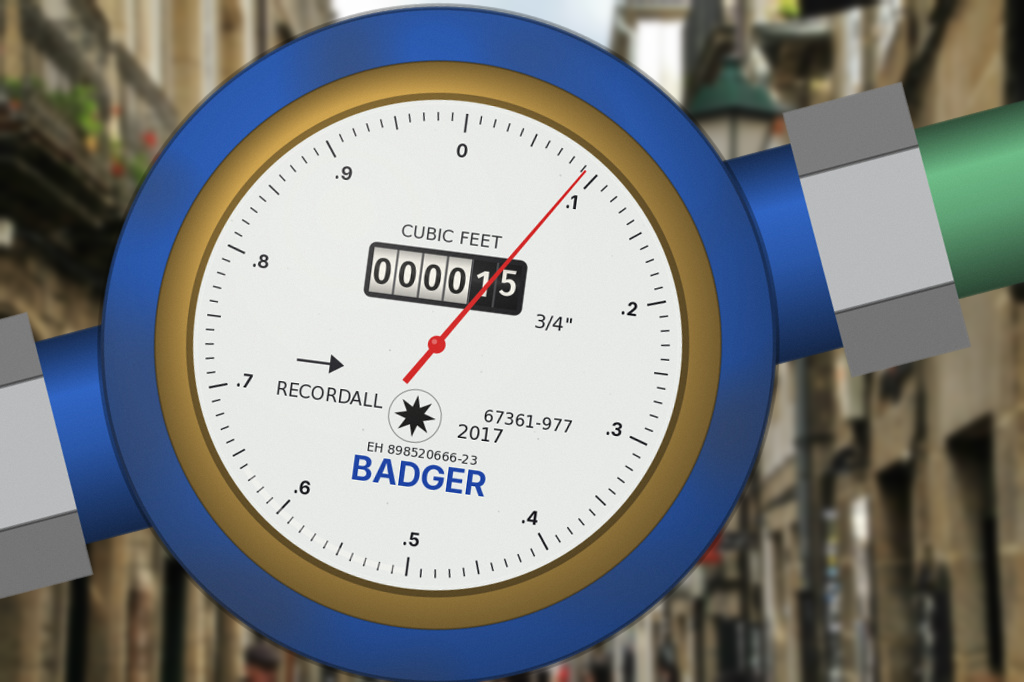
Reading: 15.09 ft³
